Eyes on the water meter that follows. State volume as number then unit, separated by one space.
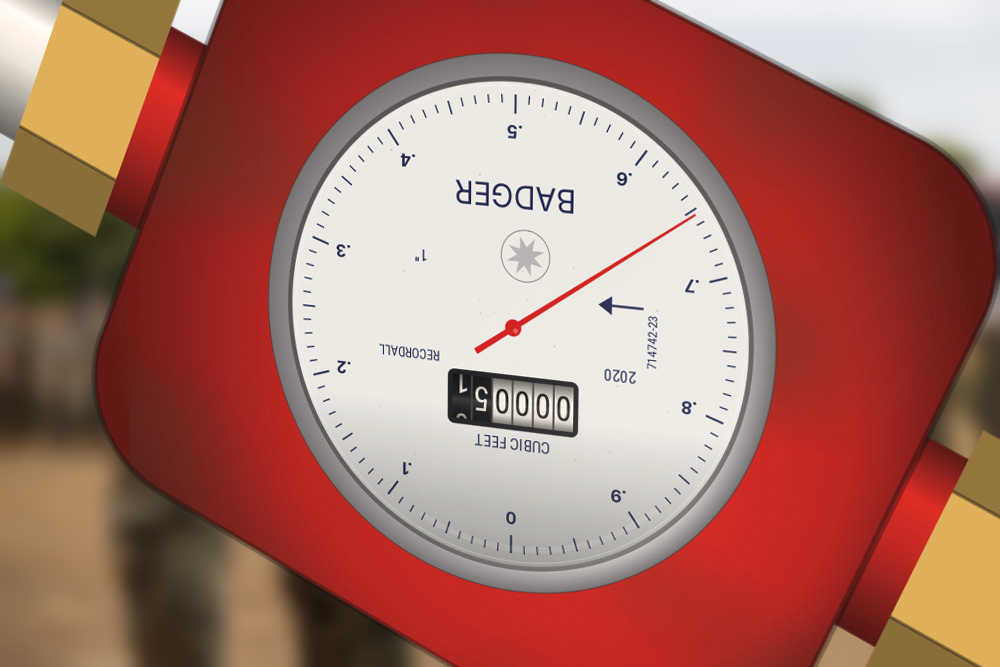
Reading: 50.65 ft³
